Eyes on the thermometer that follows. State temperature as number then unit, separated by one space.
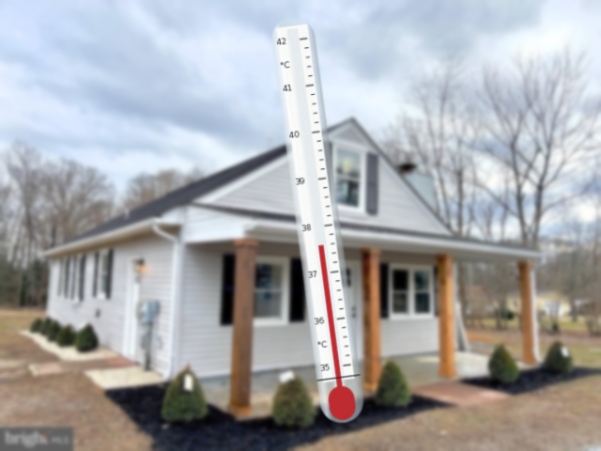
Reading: 37.6 °C
